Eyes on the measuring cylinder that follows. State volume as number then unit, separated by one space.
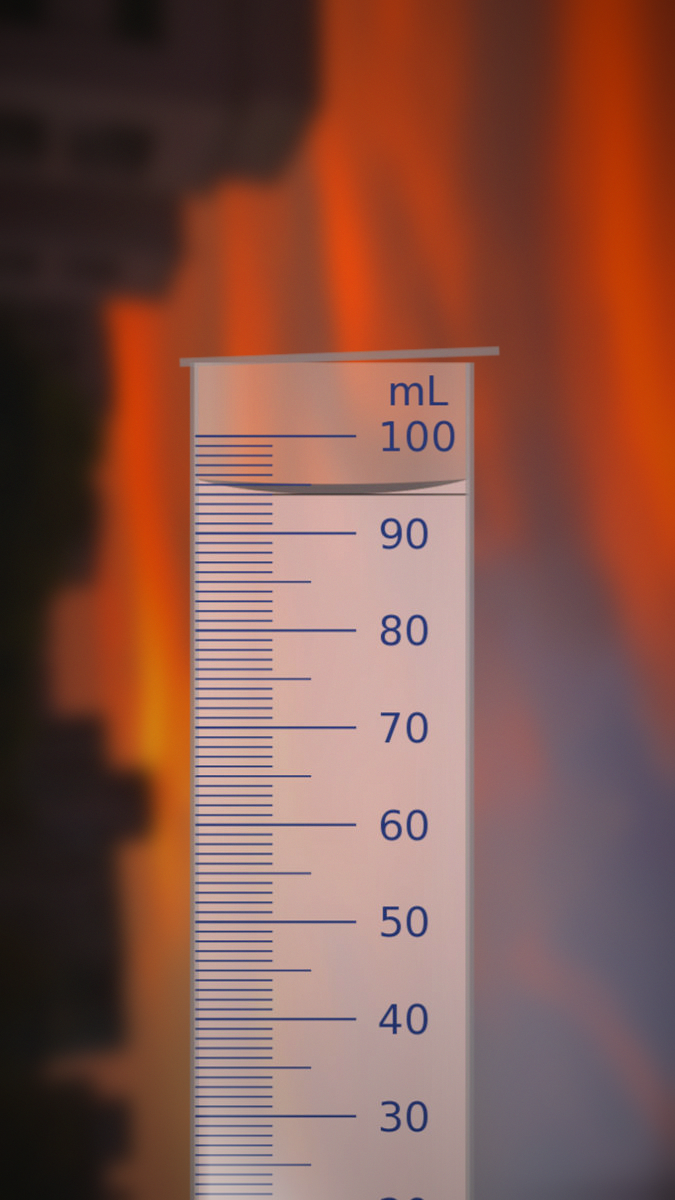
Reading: 94 mL
